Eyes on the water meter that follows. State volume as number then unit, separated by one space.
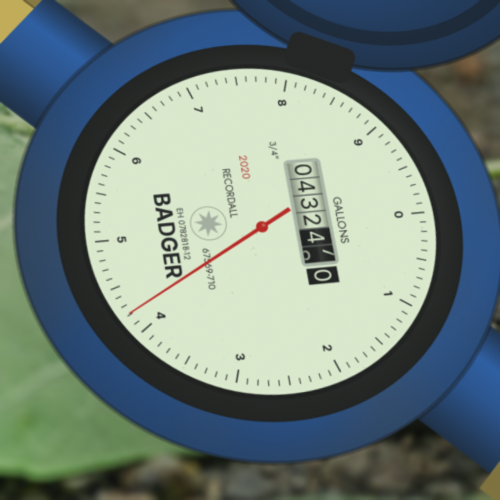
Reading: 432474.2 gal
